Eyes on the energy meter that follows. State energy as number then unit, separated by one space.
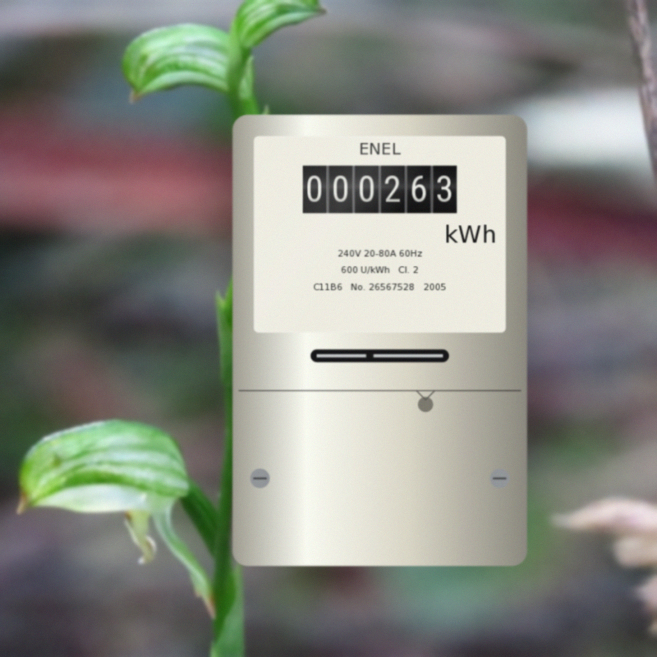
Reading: 263 kWh
